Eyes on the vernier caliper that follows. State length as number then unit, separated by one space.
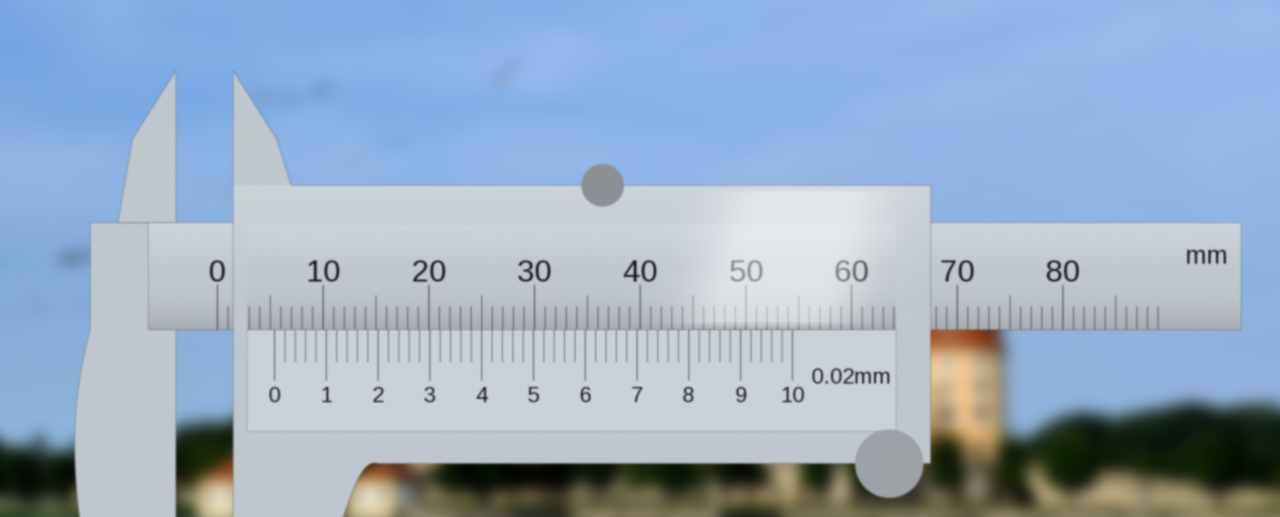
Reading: 5.4 mm
